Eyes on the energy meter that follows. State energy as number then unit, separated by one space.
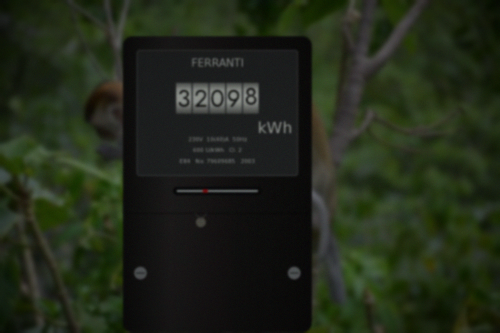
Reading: 32098 kWh
